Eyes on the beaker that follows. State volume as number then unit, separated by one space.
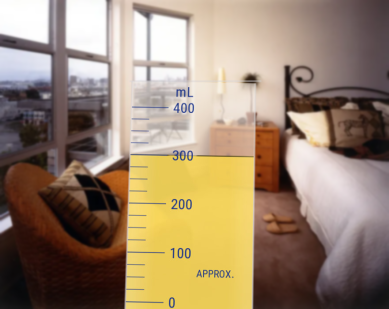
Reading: 300 mL
